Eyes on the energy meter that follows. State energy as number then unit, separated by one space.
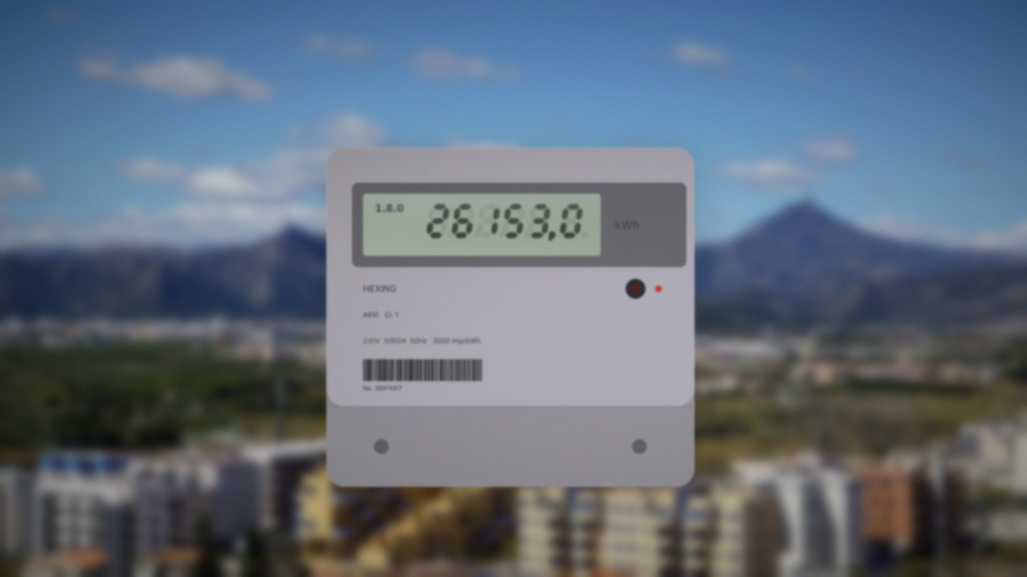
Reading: 26153.0 kWh
